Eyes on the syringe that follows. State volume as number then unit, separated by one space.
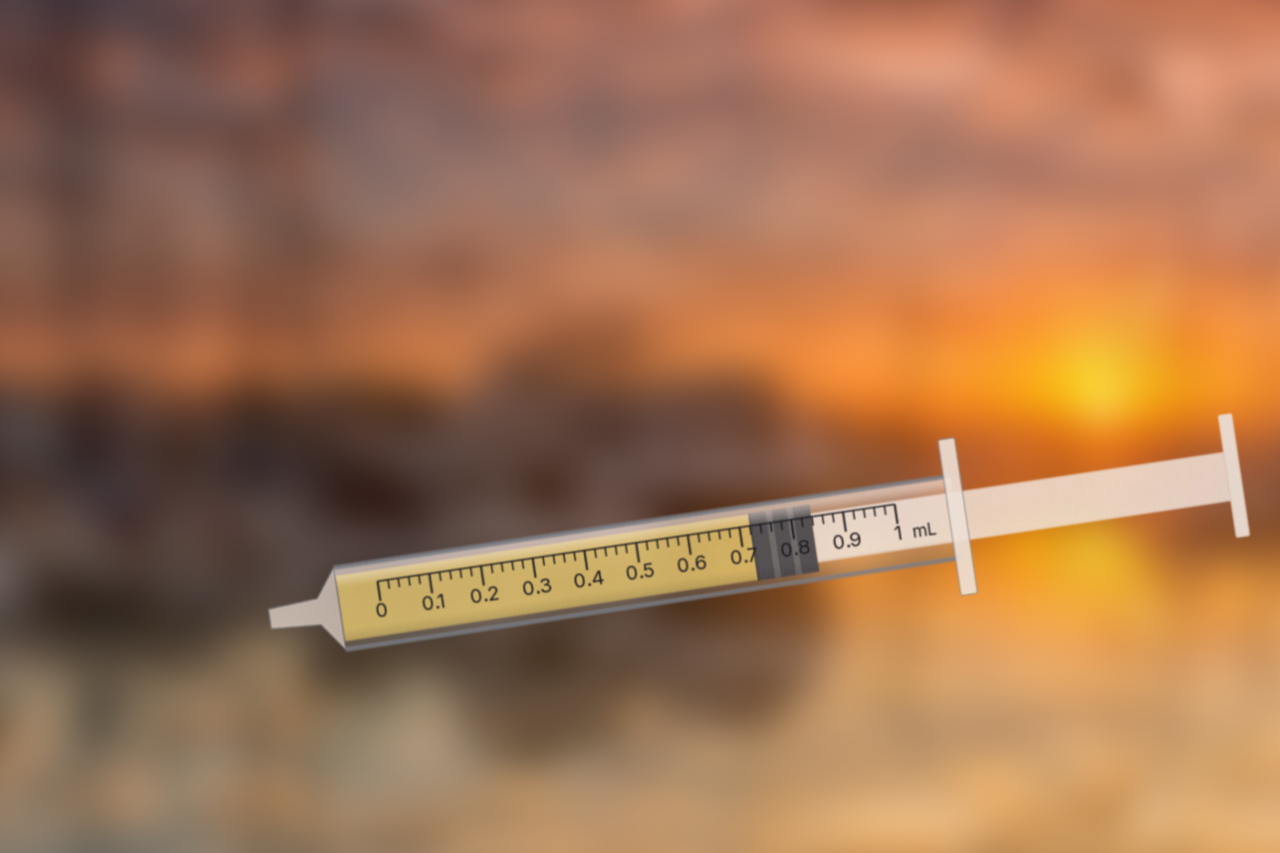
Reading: 0.72 mL
